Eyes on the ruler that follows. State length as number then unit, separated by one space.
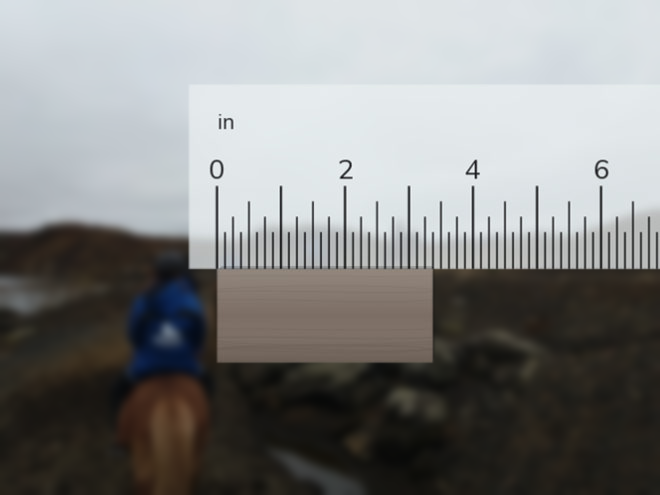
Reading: 3.375 in
